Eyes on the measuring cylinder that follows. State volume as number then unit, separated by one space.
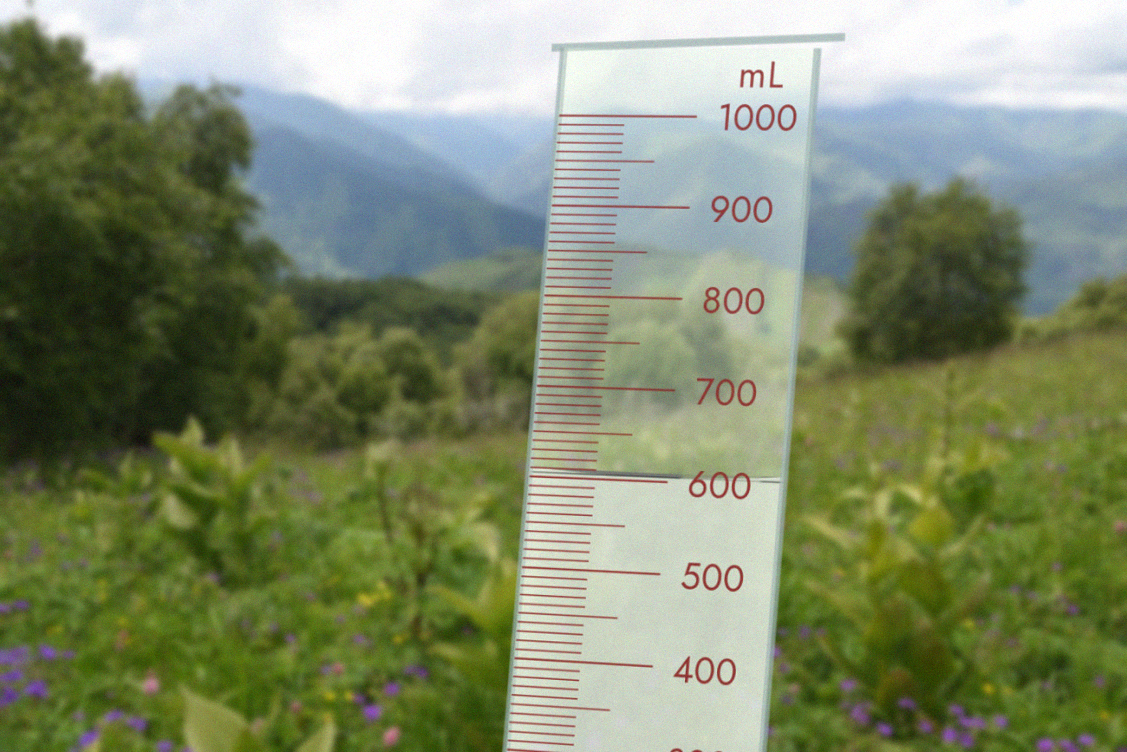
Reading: 605 mL
